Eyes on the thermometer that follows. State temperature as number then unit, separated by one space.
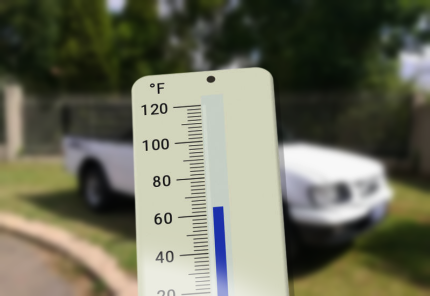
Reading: 64 °F
